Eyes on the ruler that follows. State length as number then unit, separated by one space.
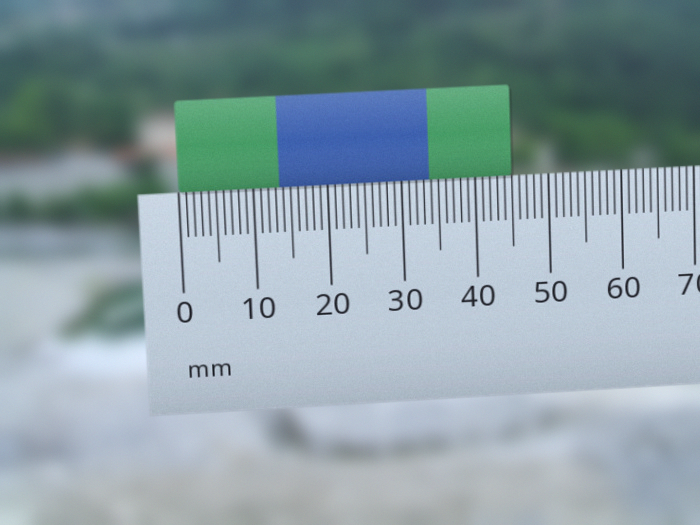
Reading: 45 mm
